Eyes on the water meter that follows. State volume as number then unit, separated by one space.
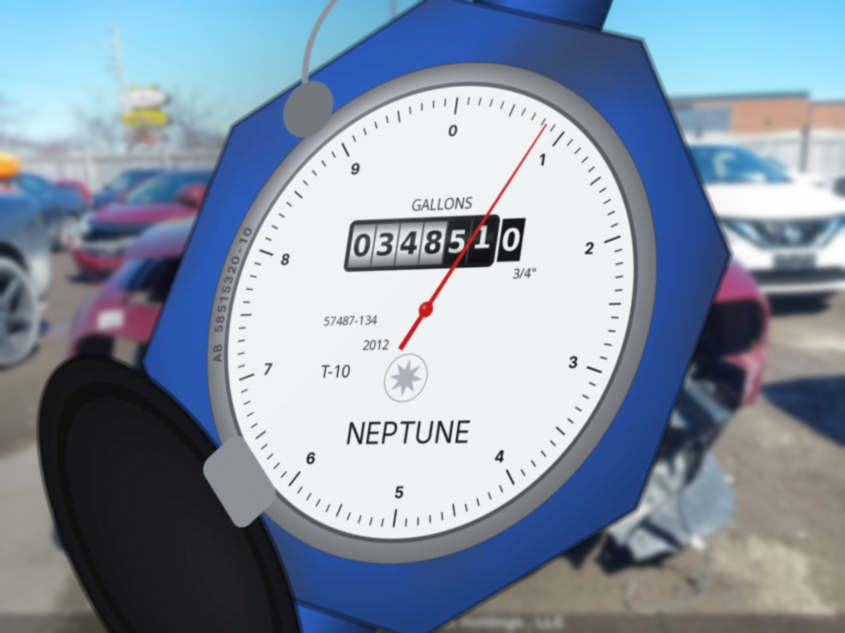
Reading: 348510.8 gal
